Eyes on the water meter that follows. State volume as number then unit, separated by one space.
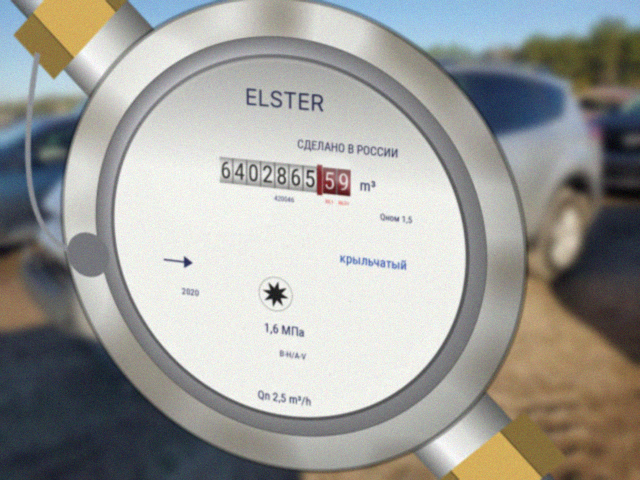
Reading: 6402865.59 m³
